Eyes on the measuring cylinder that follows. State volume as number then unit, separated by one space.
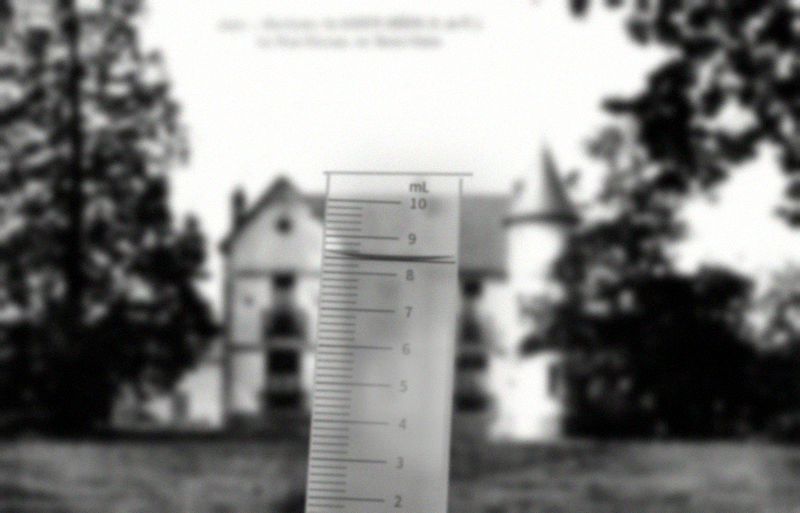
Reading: 8.4 mL
